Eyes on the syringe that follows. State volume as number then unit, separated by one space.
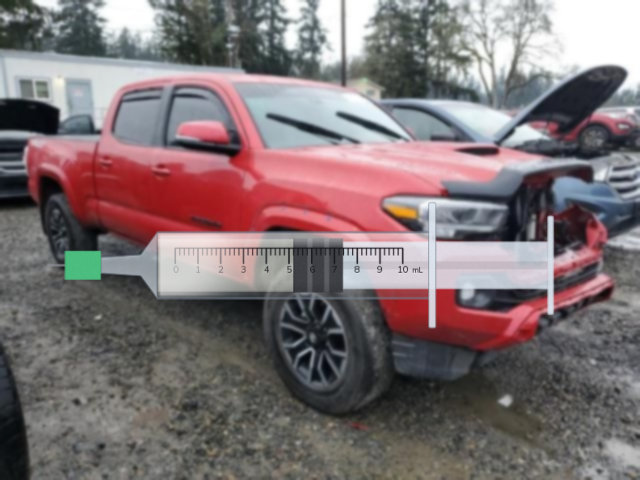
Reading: 5.2 mL
